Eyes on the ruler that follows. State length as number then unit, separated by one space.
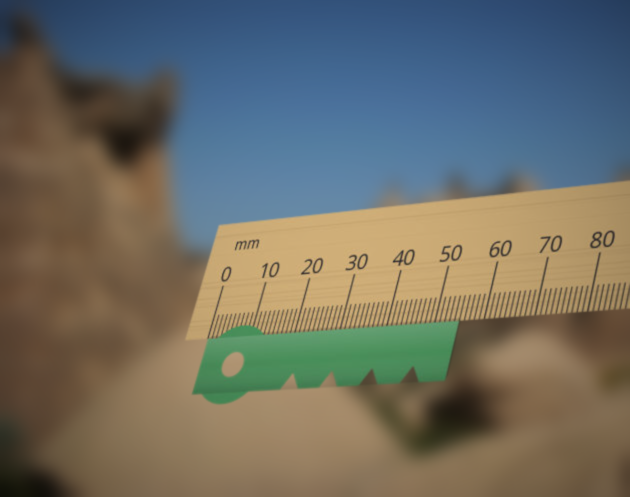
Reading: 55 mm
